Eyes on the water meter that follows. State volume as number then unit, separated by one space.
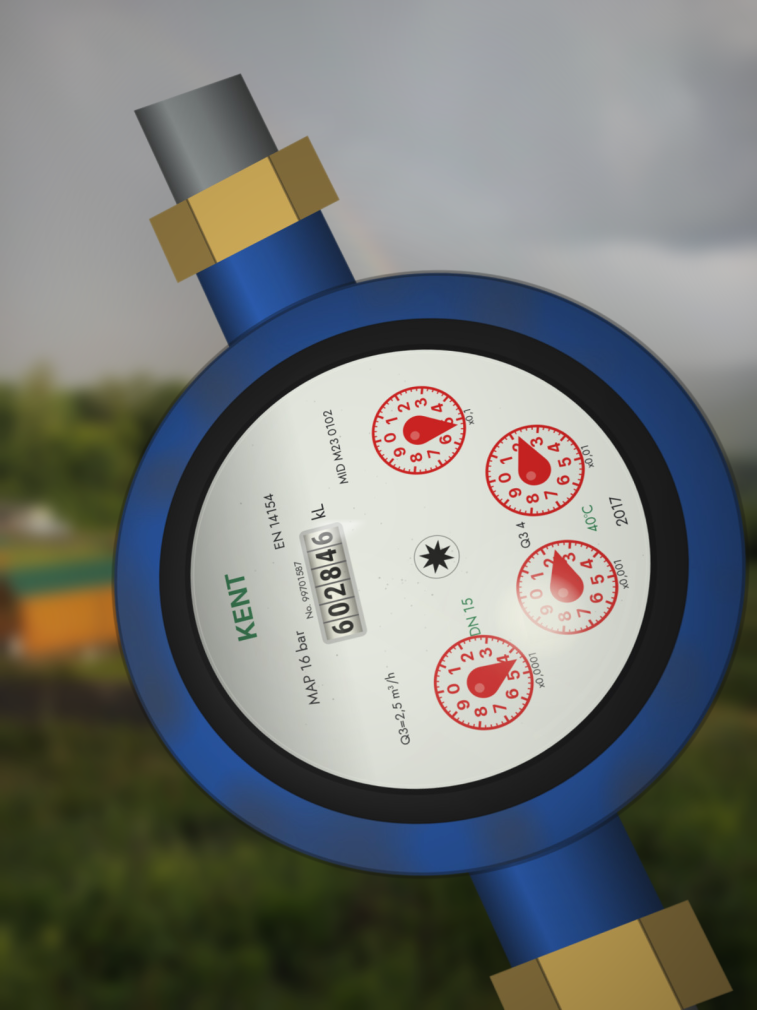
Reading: 602846.5224 kL
